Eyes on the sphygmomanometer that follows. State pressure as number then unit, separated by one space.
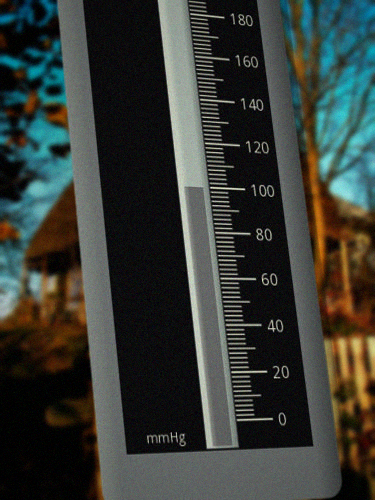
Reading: 100 mmHg
